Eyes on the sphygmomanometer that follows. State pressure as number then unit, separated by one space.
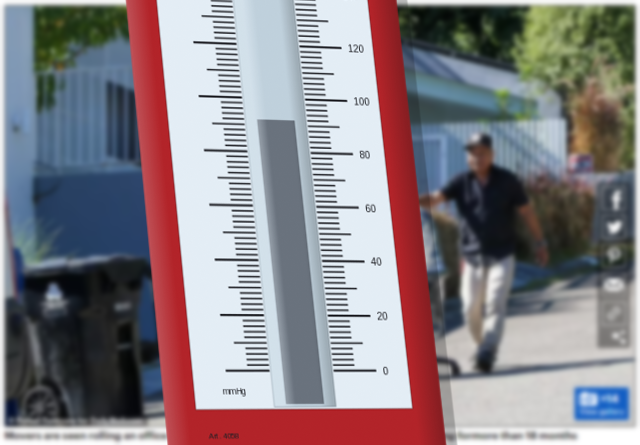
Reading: 92 mmHg
